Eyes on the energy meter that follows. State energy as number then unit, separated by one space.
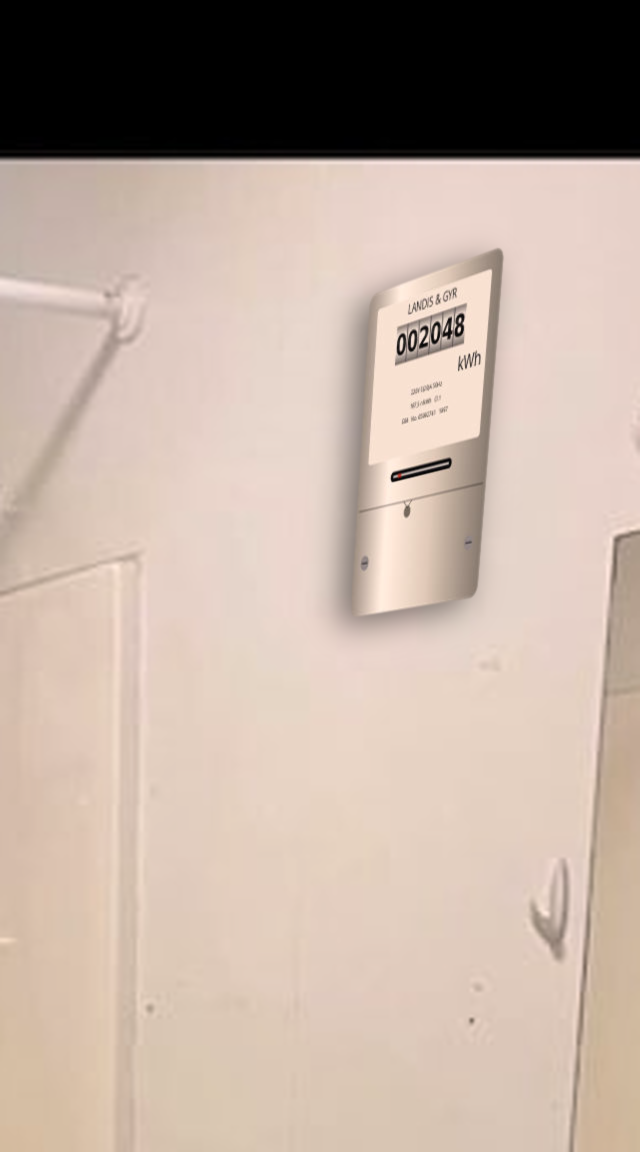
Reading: 2048 kWh
